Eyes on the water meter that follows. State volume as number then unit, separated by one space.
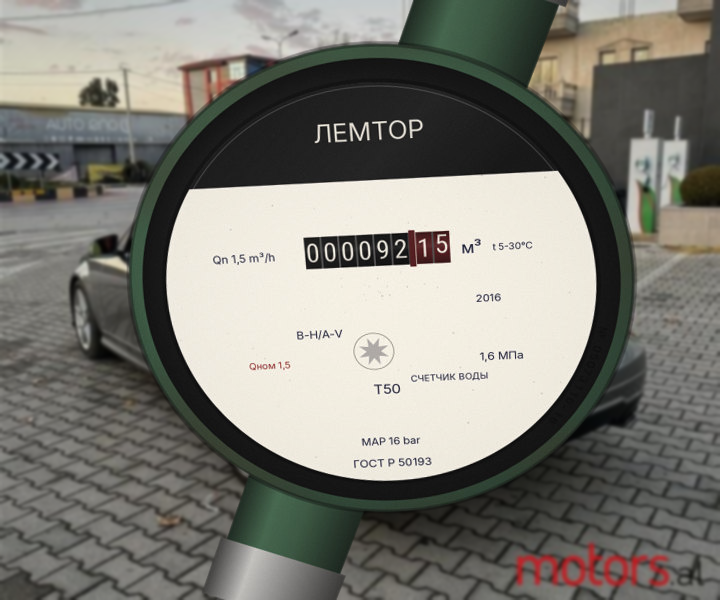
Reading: 92.15 m³
